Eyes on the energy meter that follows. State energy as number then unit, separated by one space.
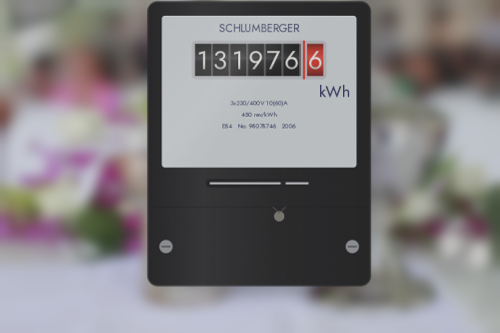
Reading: 131976.6 kWh
